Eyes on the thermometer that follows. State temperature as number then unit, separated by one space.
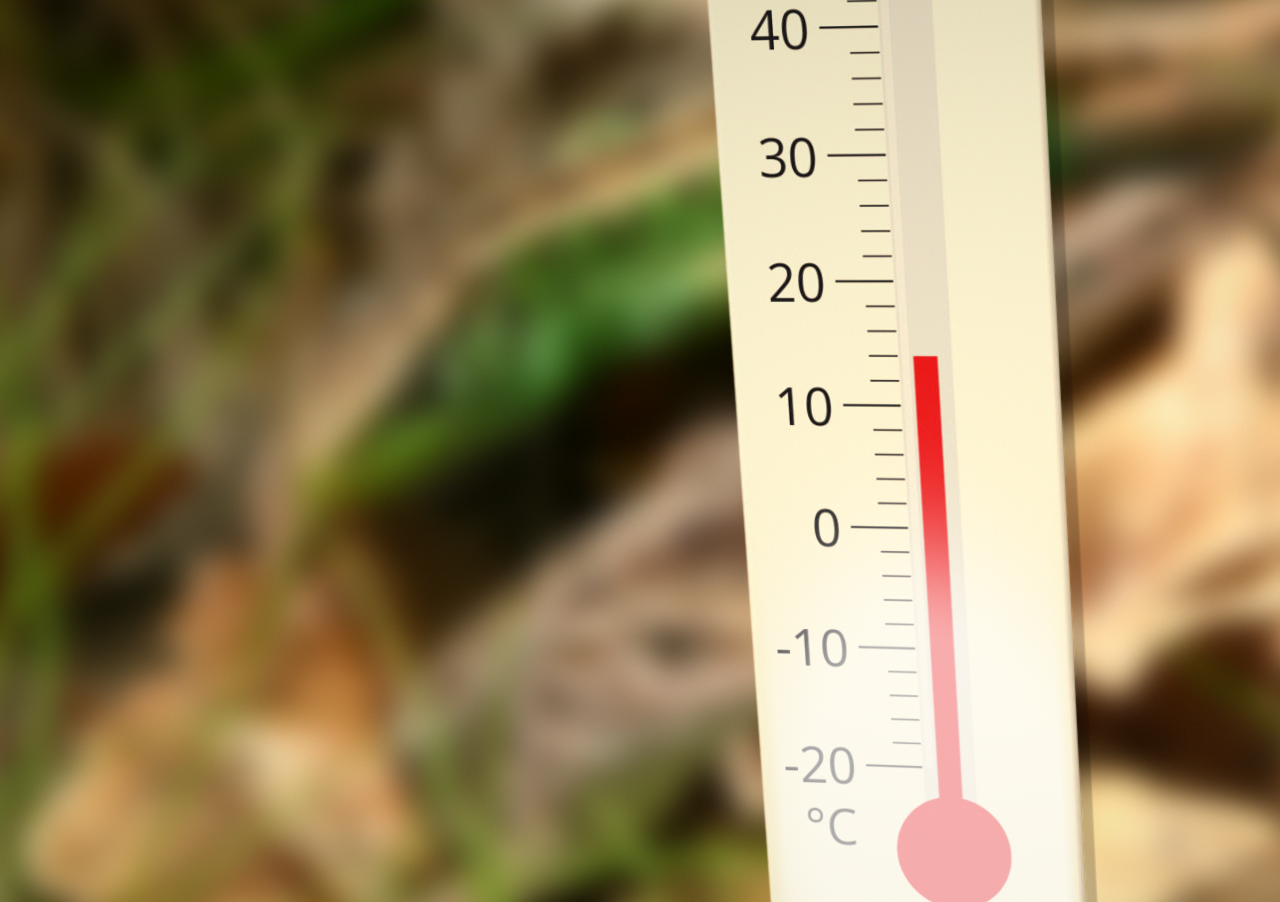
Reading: 14 °C
